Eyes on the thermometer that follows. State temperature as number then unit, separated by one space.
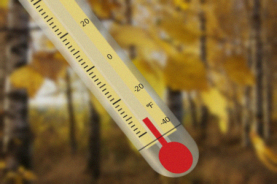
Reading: -34 °F
